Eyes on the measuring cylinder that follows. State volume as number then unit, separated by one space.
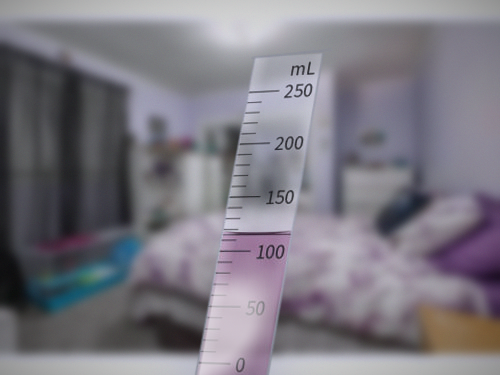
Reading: 115 mL
